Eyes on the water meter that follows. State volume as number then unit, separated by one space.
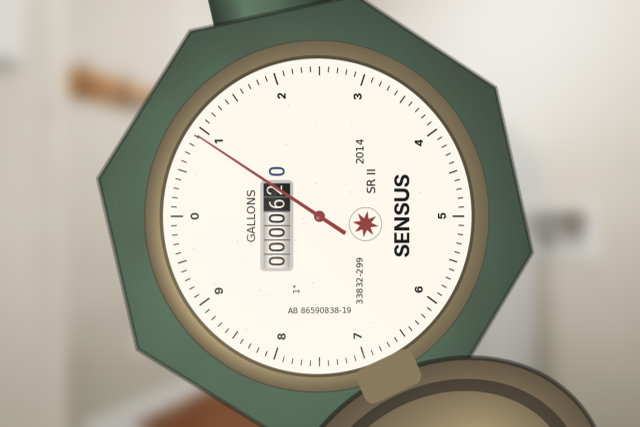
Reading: 620.9 gal
